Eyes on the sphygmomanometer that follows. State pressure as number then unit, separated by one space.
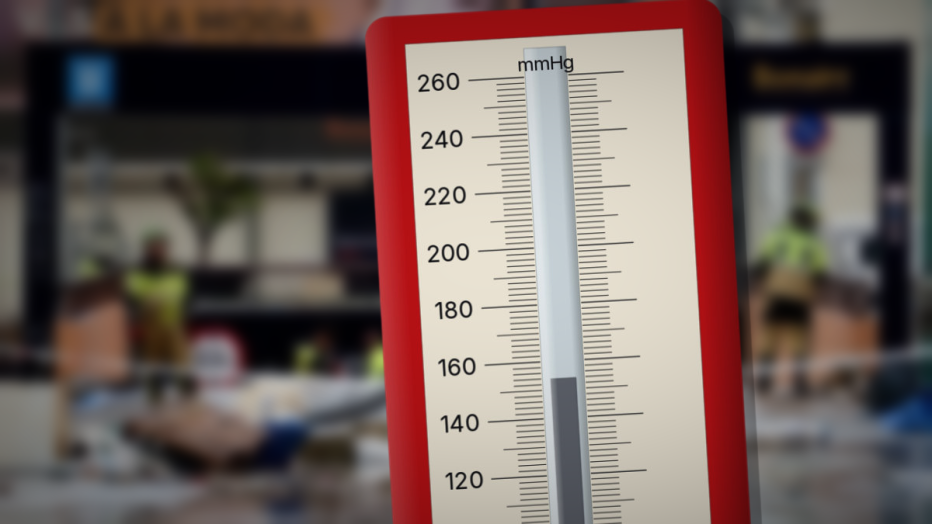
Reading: 154 mmHg
